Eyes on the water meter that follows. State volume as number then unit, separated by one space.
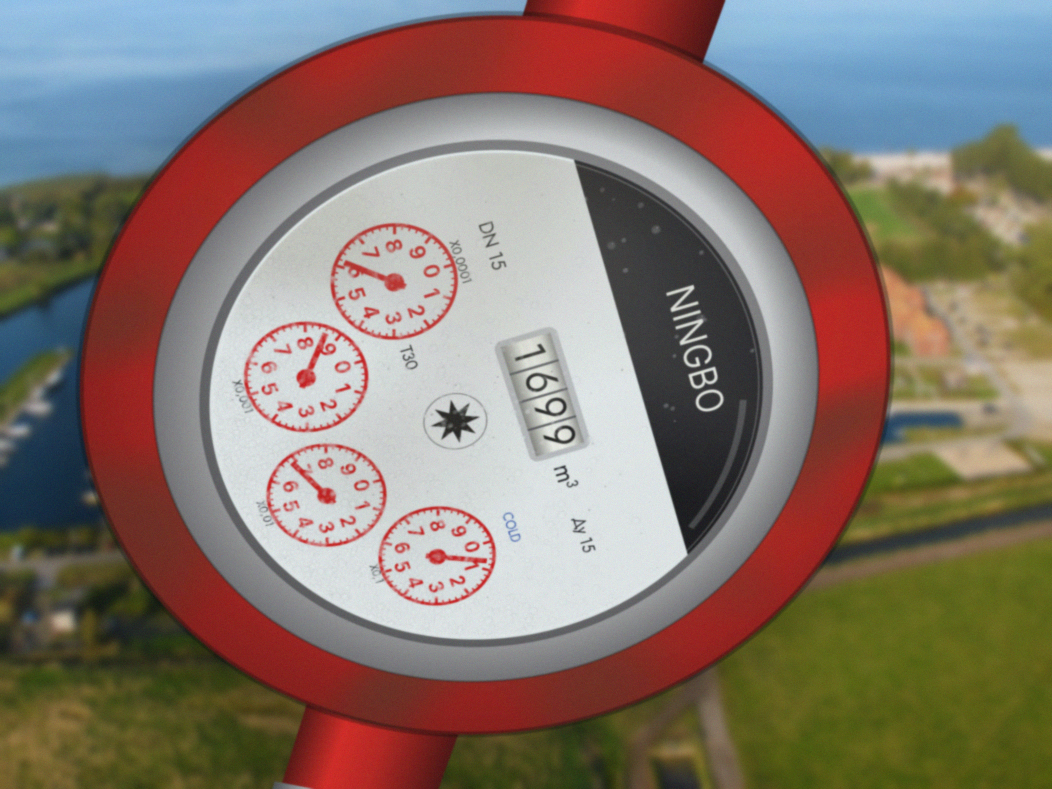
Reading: 1699.0686 m³
